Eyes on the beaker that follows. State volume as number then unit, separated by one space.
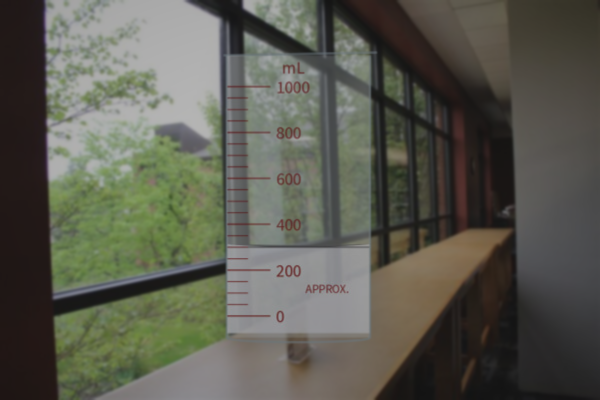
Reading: 300 mL
